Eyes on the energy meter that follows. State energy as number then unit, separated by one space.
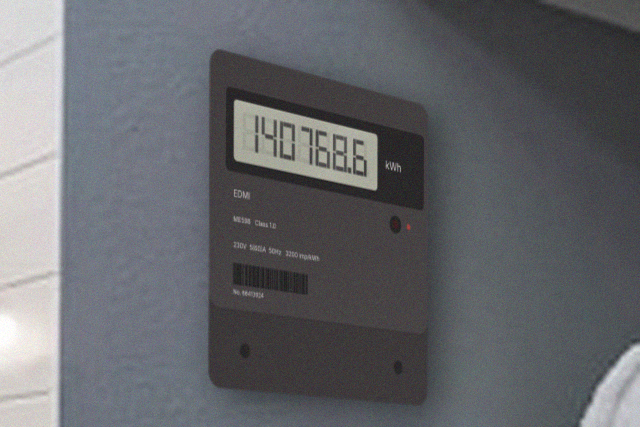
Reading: 140768.6 kWh
